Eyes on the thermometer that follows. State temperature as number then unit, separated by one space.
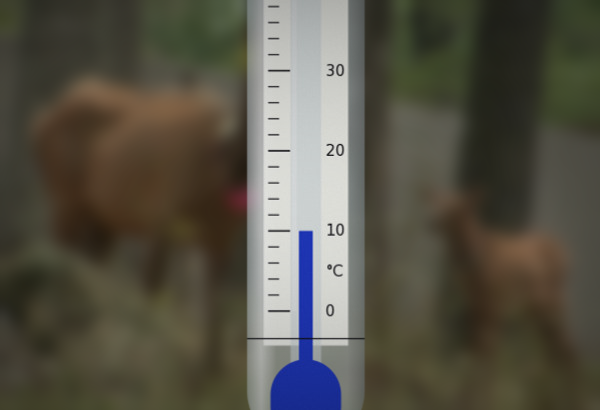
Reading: 10 °C
